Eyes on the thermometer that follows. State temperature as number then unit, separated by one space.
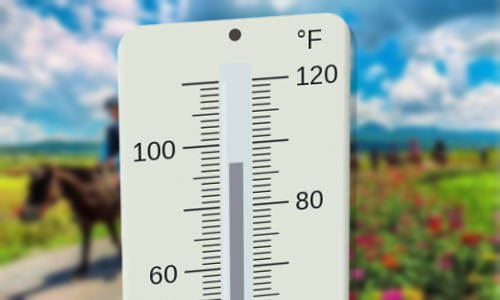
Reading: 94 °F
